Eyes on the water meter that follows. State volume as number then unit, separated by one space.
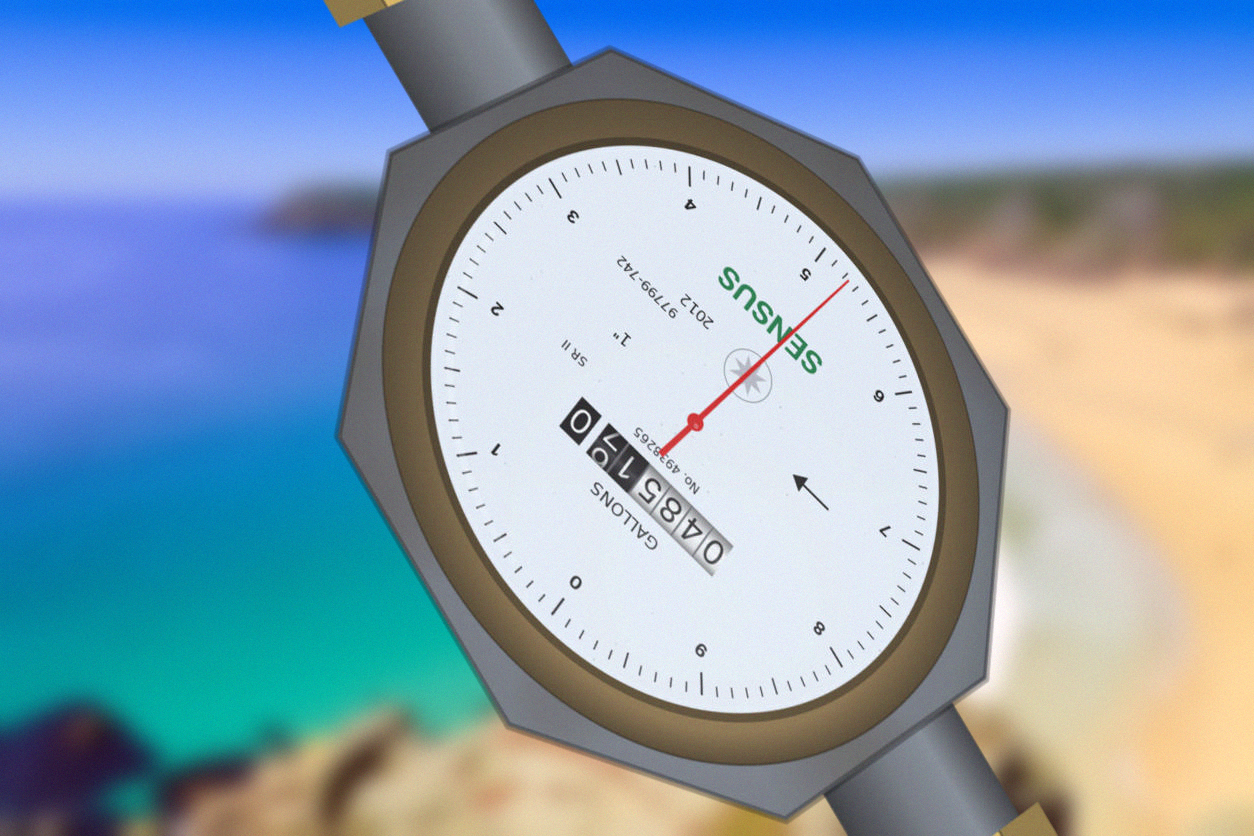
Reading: 485165.2 gal
